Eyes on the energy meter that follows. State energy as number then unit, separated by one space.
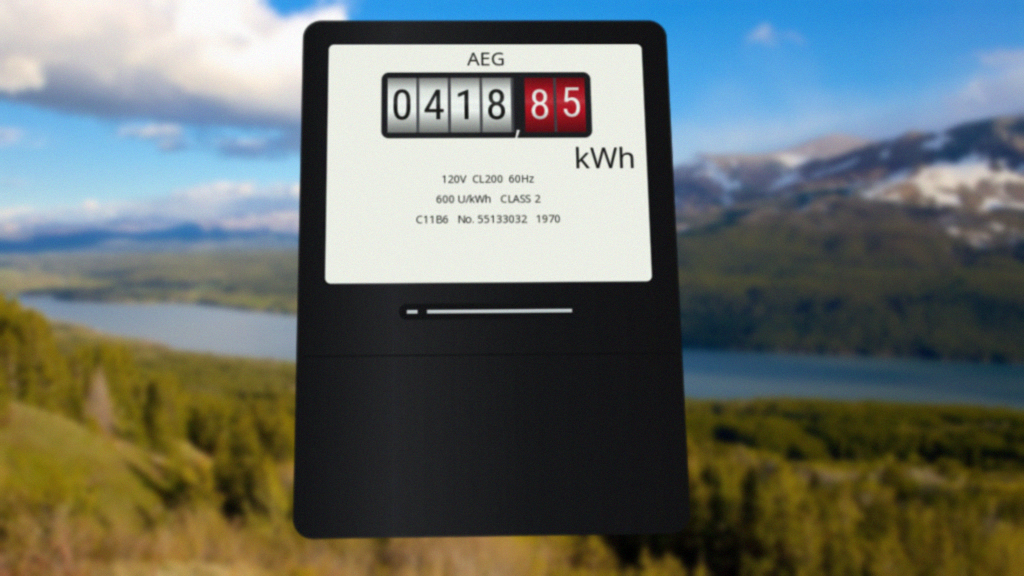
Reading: 418.85 kWh
